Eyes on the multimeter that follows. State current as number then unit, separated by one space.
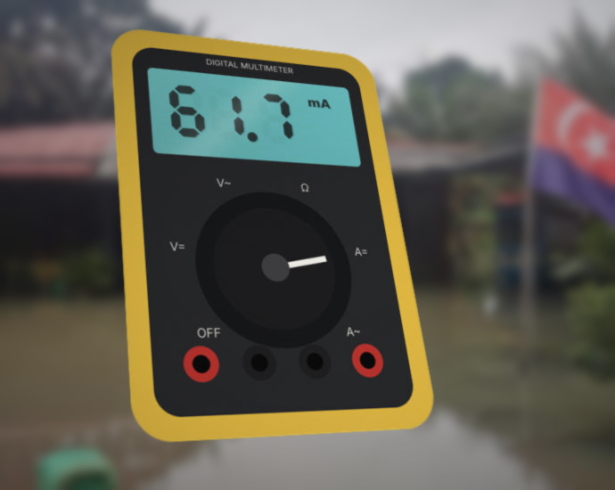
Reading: 61.7 mA
